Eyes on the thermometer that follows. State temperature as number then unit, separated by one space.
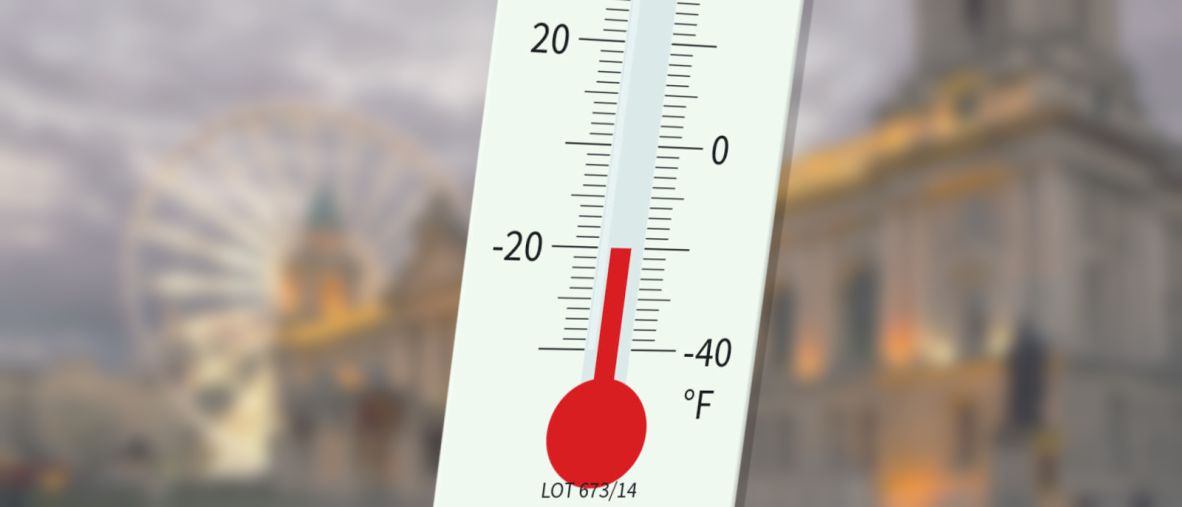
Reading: -20 °F
